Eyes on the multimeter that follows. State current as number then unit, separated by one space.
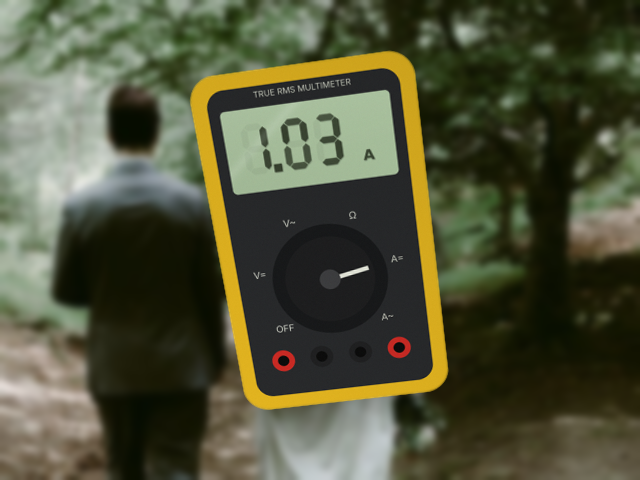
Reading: 1.03 A
